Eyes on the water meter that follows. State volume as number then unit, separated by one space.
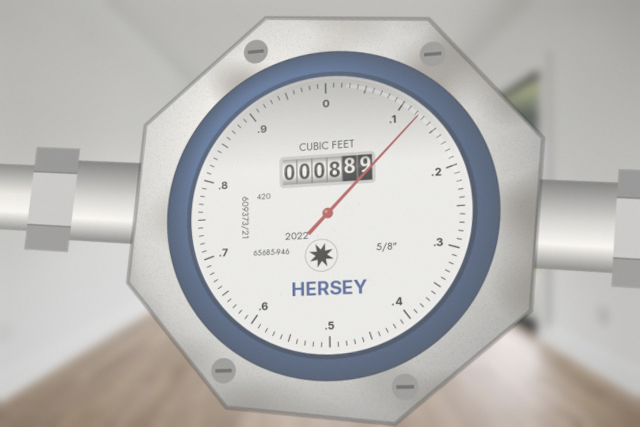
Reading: 889.12 ft³
